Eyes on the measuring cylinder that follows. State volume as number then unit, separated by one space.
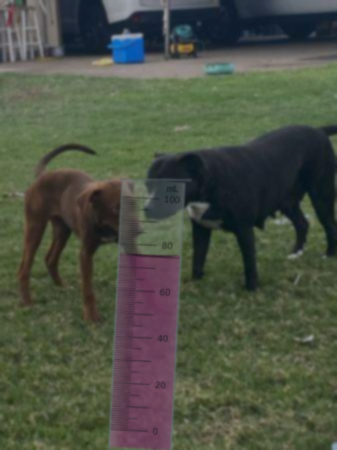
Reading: 75 mL
